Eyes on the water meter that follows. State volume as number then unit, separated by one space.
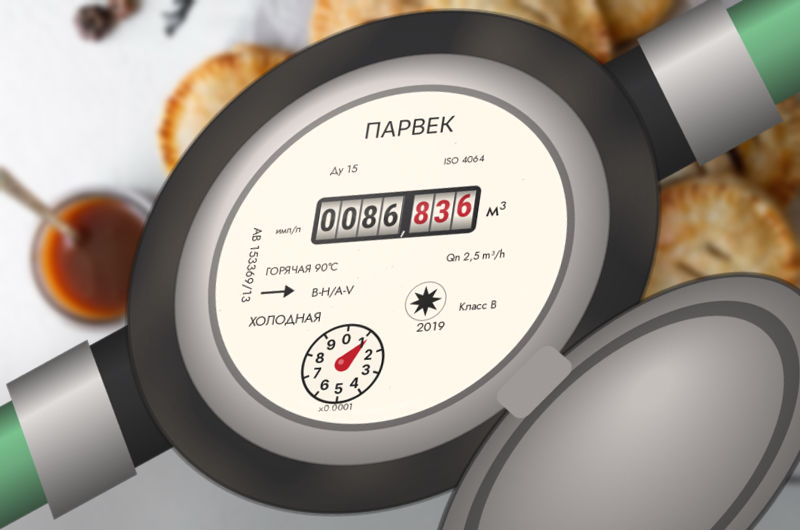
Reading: 86.8361 m³
